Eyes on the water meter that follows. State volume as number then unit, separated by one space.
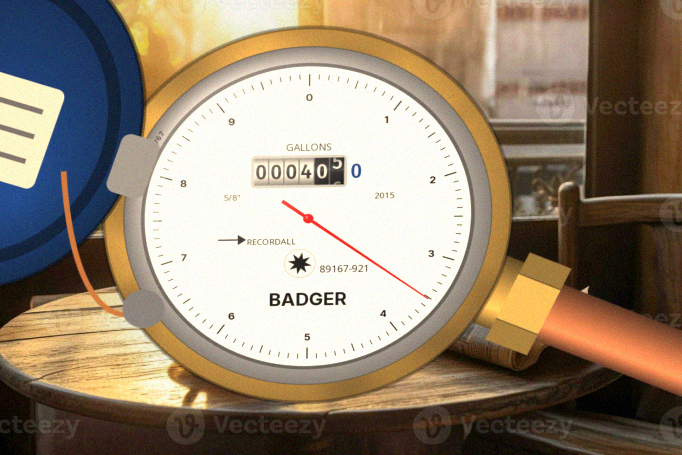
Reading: 4053.5 gal
